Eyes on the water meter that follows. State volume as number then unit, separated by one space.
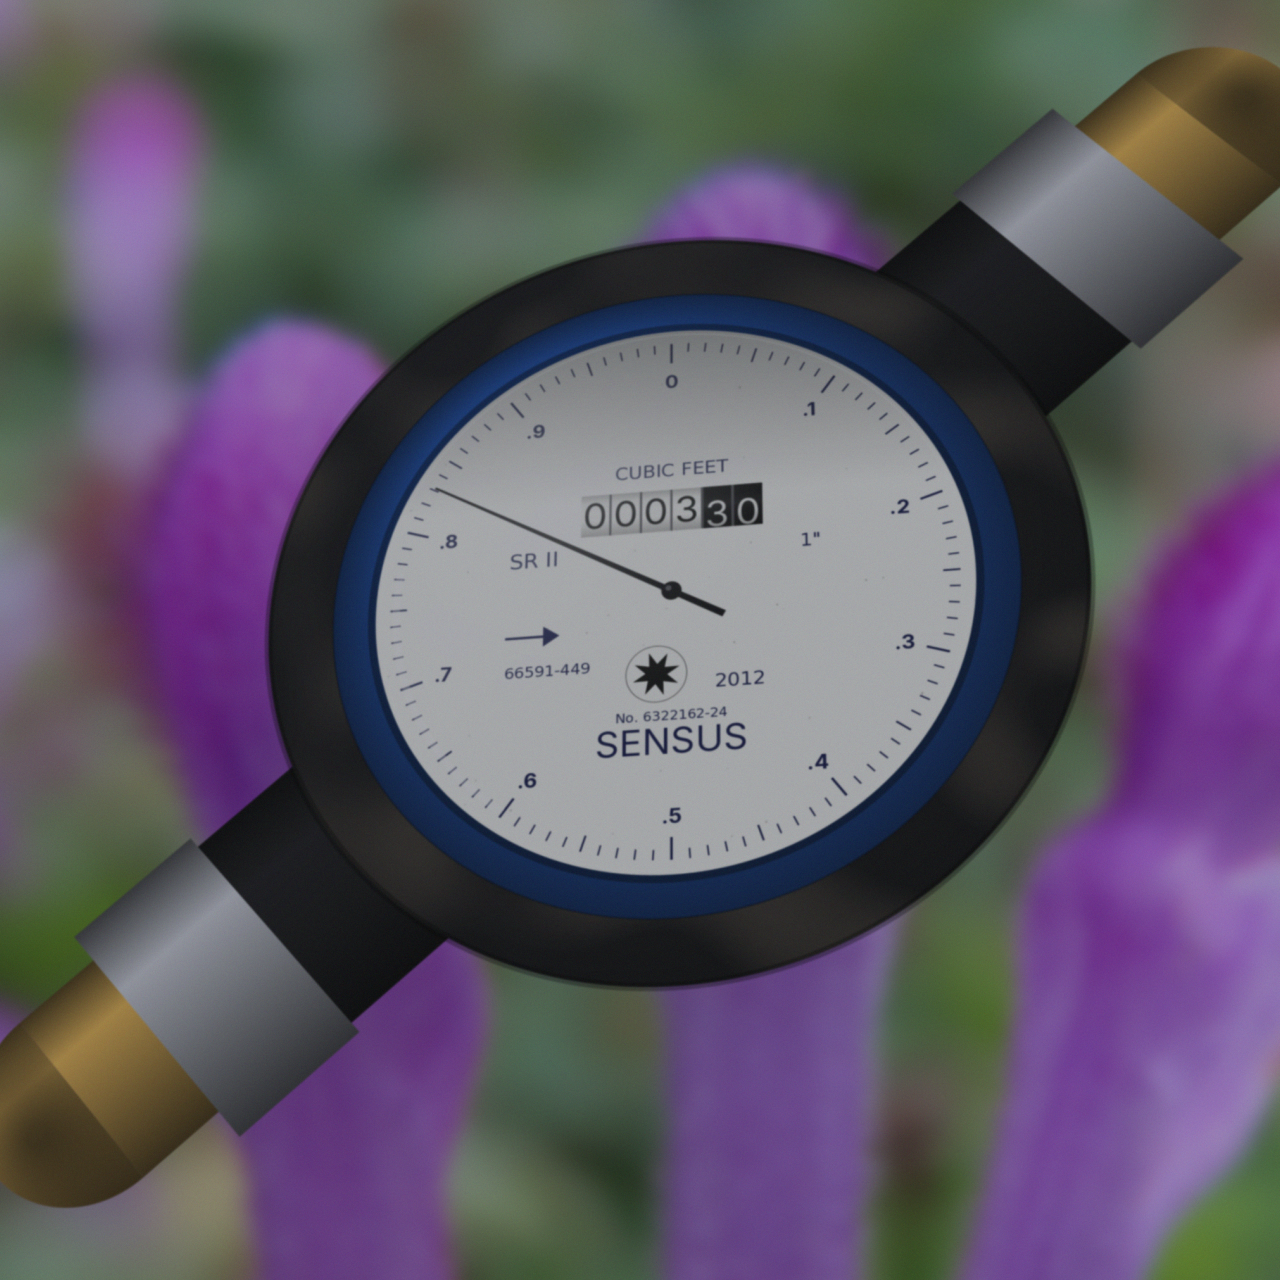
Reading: 329.83 ft³
